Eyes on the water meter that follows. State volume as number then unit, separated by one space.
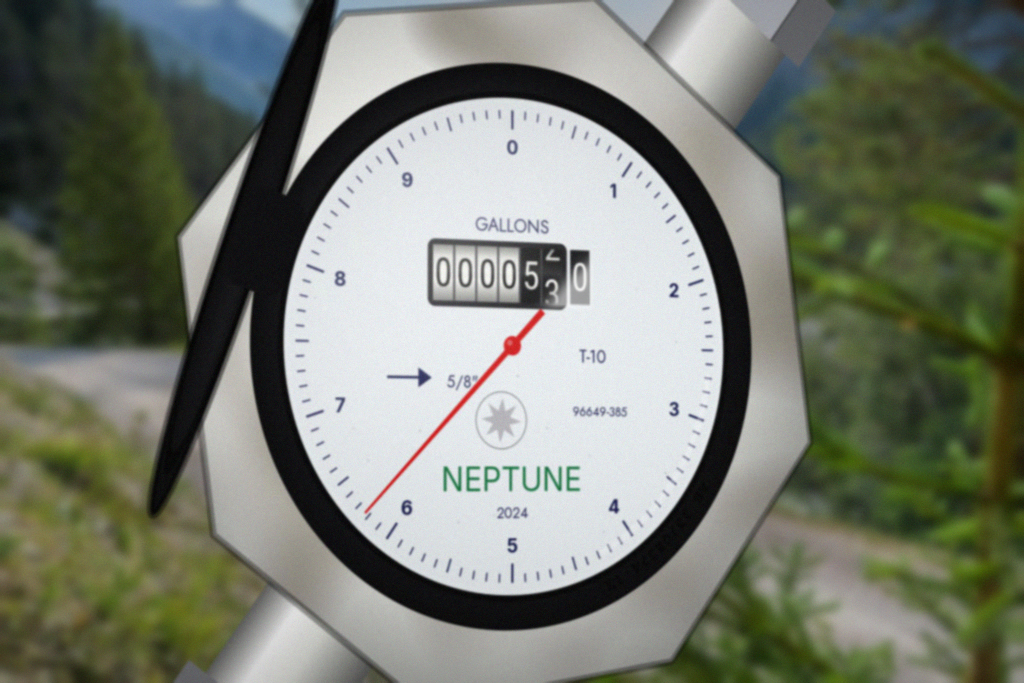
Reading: 526.2 gal
